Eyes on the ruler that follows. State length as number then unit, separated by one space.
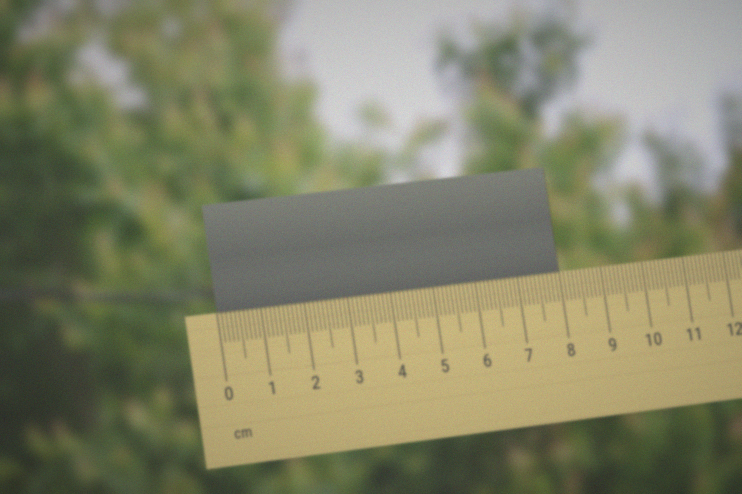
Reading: 8 cm
